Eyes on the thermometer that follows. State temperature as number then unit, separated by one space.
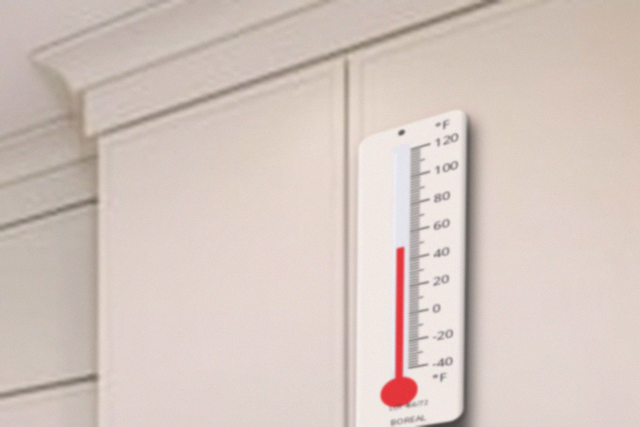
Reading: 50 °F
